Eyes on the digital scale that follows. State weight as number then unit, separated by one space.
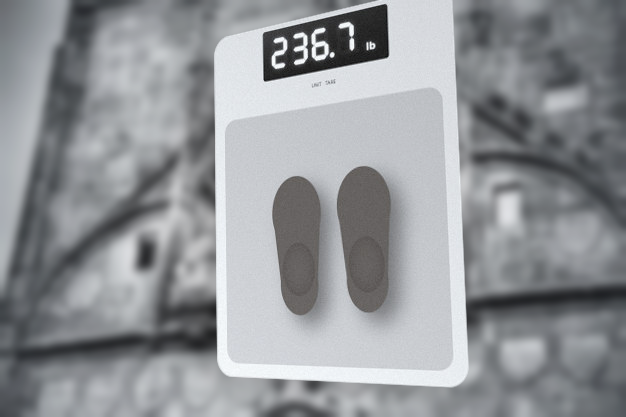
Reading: 236.7 lb
